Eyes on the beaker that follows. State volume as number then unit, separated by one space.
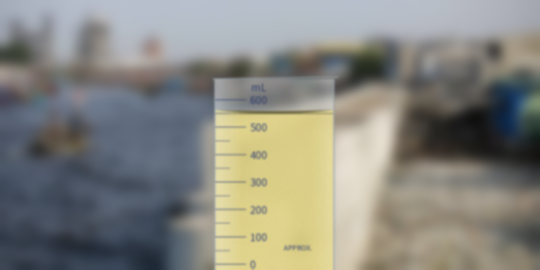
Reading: 550 mL
